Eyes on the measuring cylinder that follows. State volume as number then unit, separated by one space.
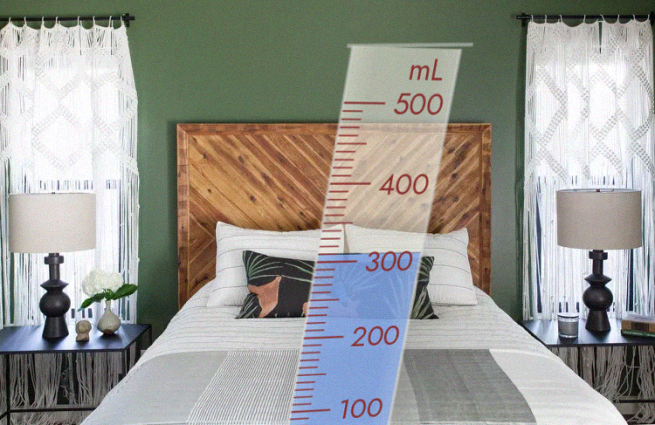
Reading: 310 mL
